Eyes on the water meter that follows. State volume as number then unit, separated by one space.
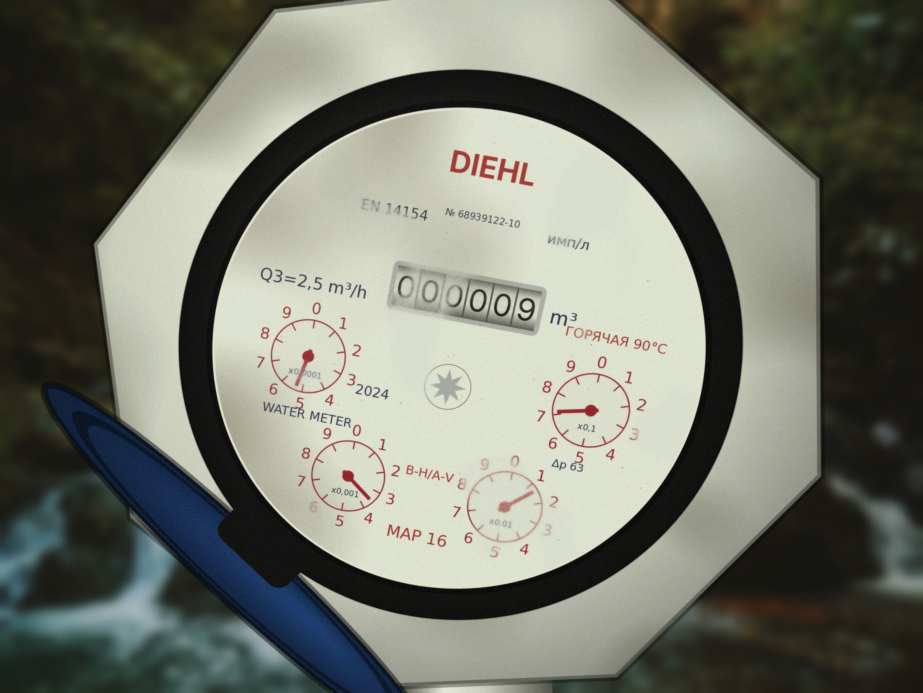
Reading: 9.7135 m³
